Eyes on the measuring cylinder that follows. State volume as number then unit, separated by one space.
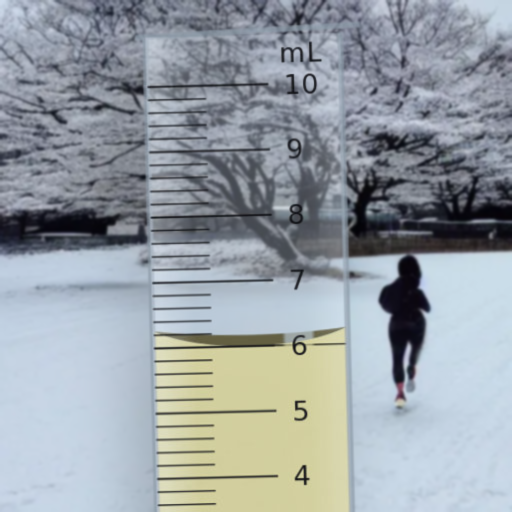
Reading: 6 mL
